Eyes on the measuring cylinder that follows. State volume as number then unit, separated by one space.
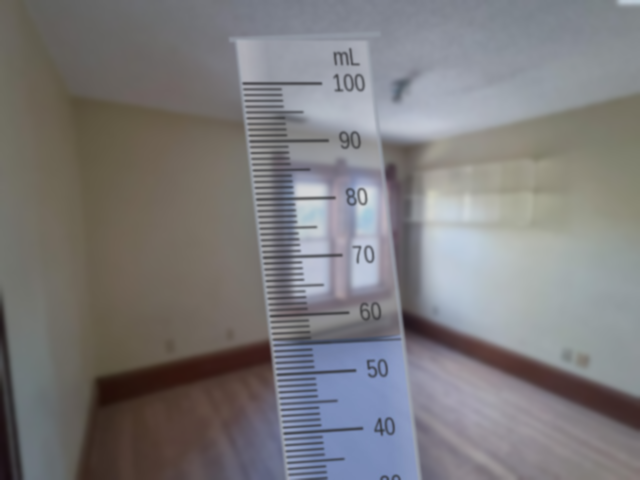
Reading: 55 mL
